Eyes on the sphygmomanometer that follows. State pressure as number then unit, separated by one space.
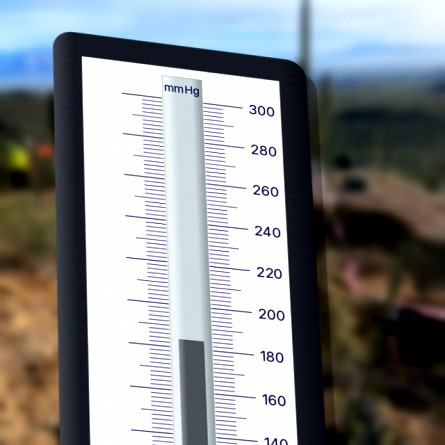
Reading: 184 mmHg
